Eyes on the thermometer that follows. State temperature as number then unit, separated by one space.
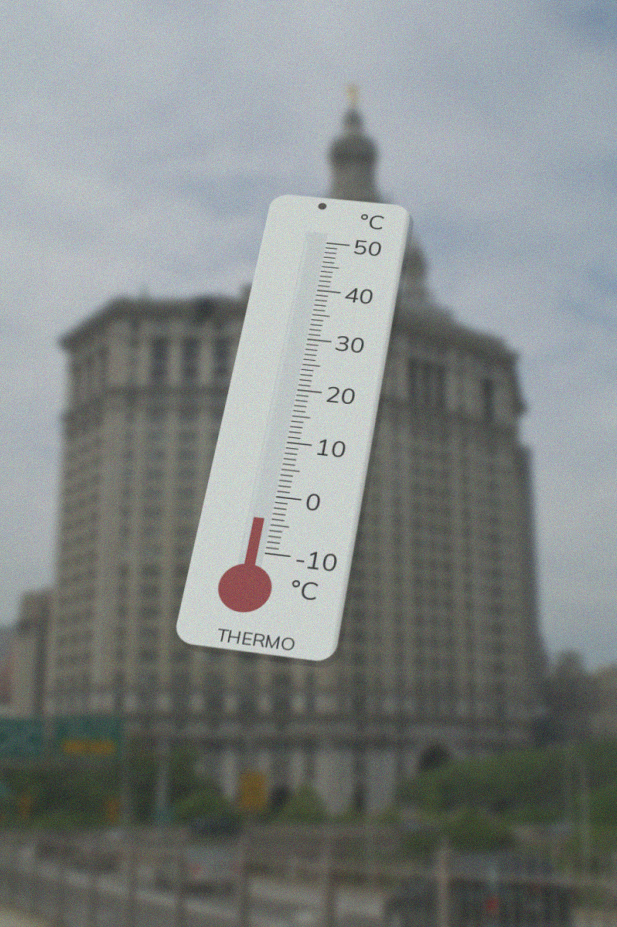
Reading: -4 °C
